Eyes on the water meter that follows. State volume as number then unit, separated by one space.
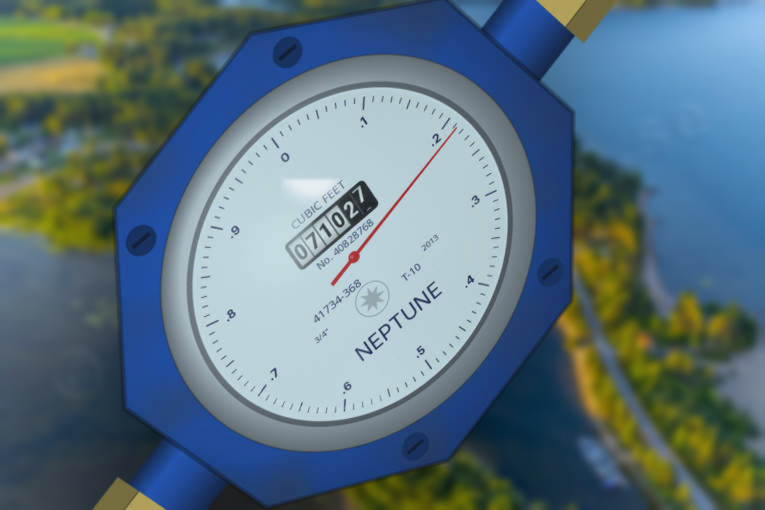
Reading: 71027.21 ft³
